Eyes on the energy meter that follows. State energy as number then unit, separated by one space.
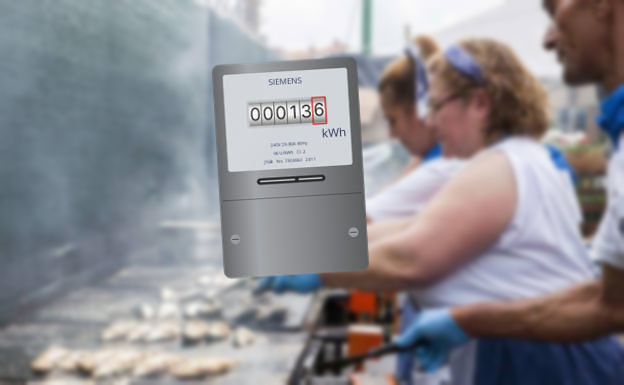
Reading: 13.6 kWh
